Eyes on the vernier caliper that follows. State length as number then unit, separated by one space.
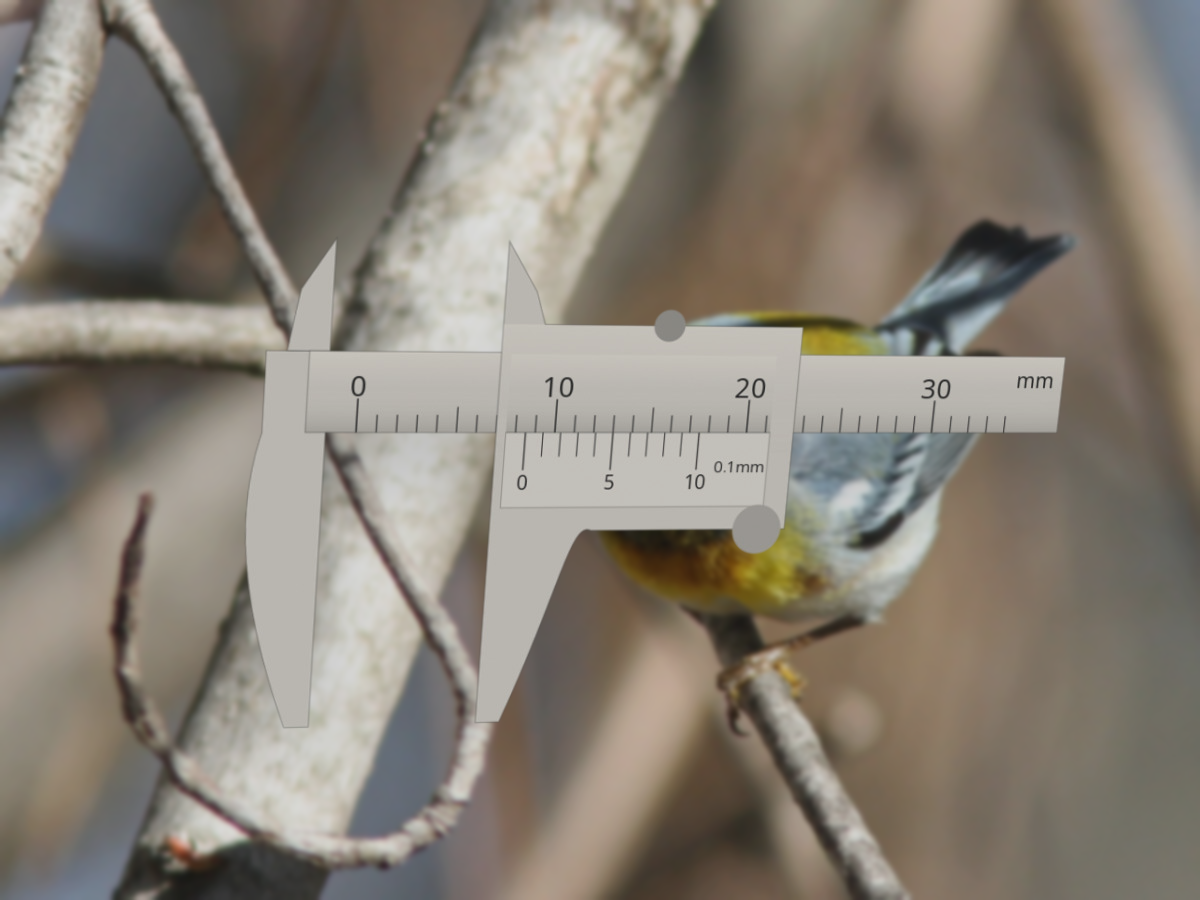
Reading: 8.5 mm
